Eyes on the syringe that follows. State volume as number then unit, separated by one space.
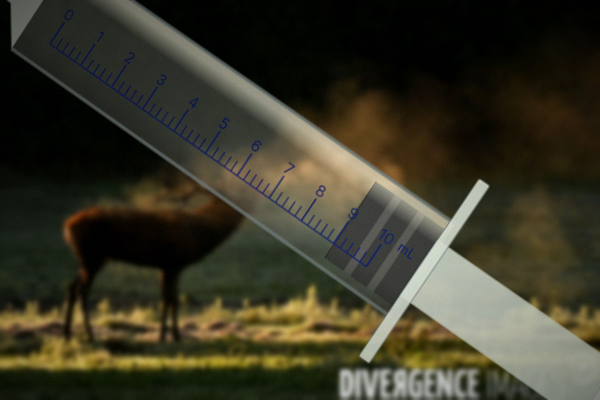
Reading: 9 mL
